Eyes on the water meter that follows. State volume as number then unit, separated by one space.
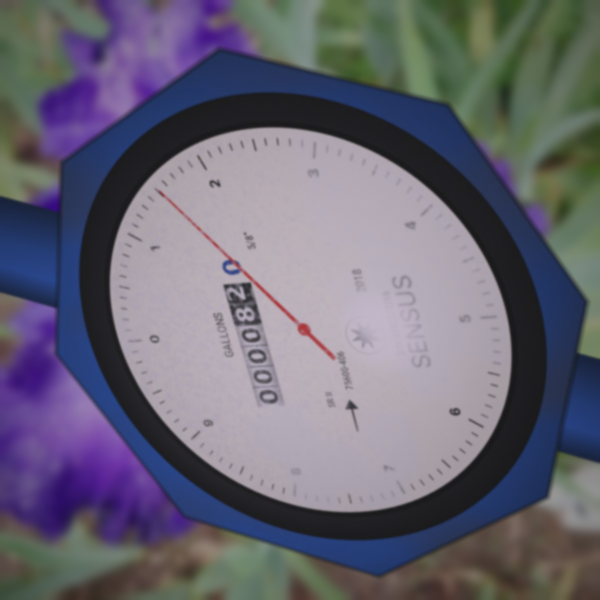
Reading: 821.5 gal
